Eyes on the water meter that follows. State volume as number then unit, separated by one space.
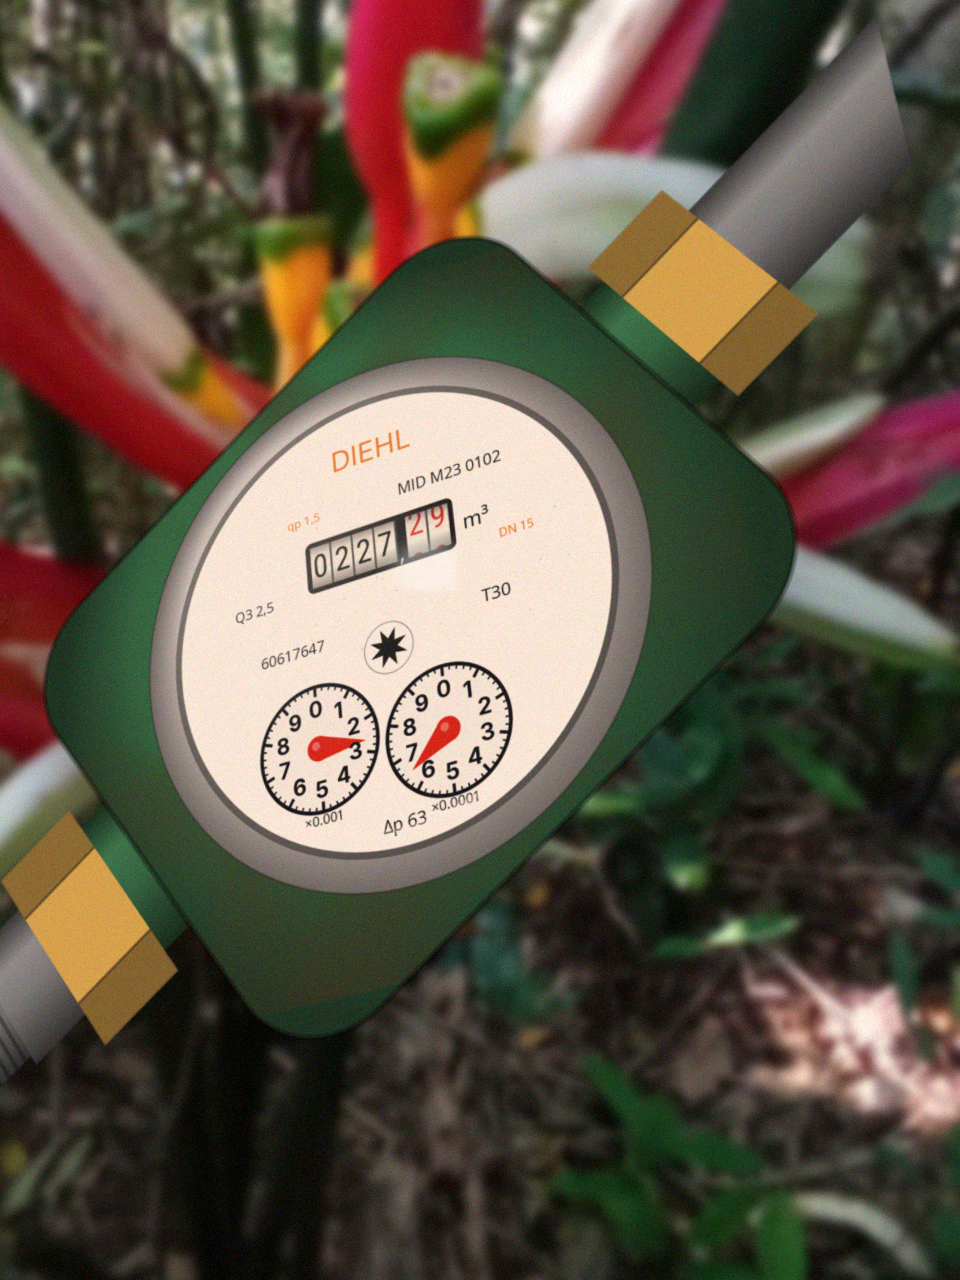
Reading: 227.2926 m³
